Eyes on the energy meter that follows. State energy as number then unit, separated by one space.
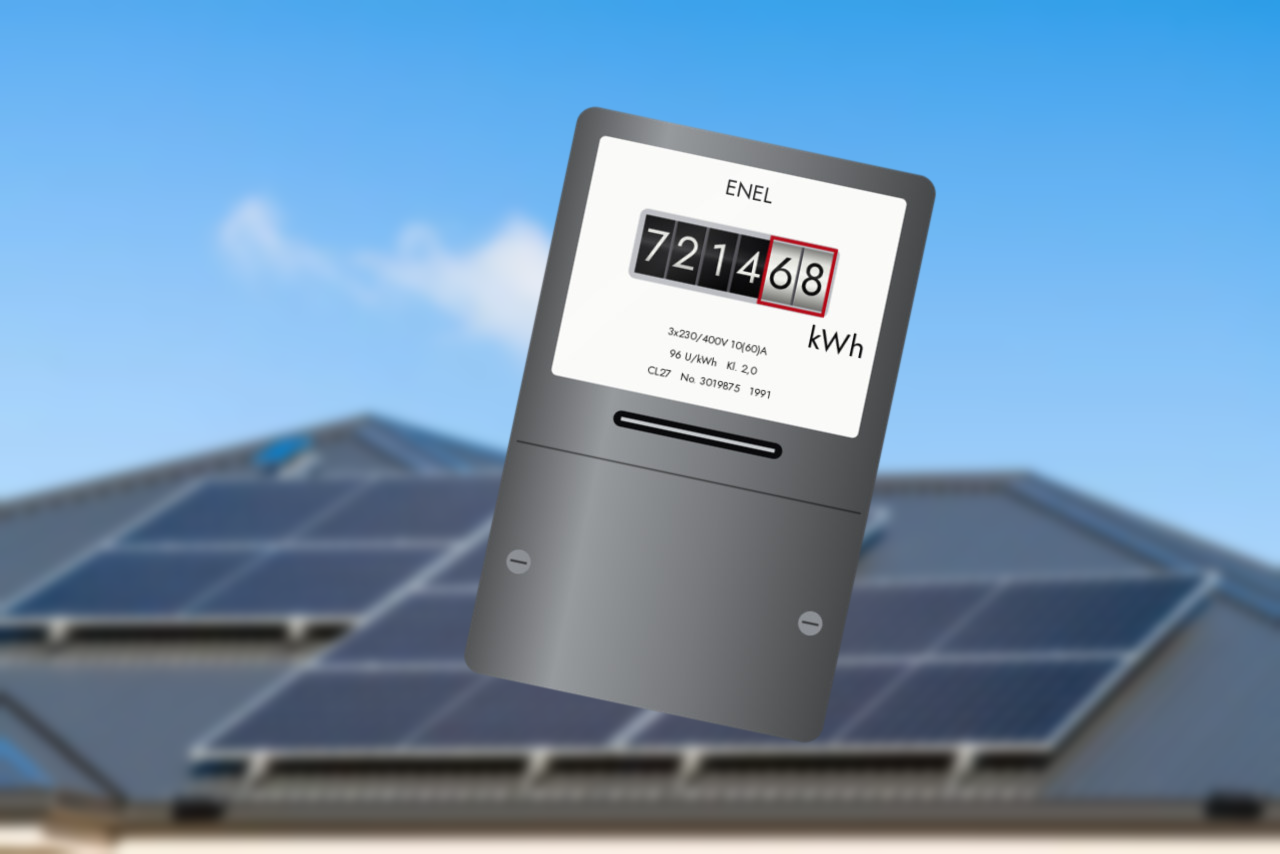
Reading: 7214.68 kWh
